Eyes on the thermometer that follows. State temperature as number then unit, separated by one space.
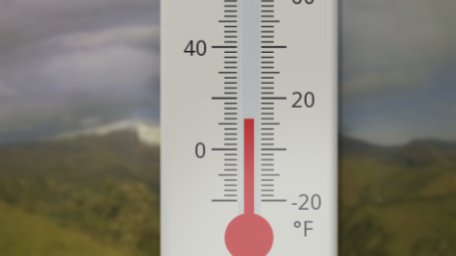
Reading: 12 °F
